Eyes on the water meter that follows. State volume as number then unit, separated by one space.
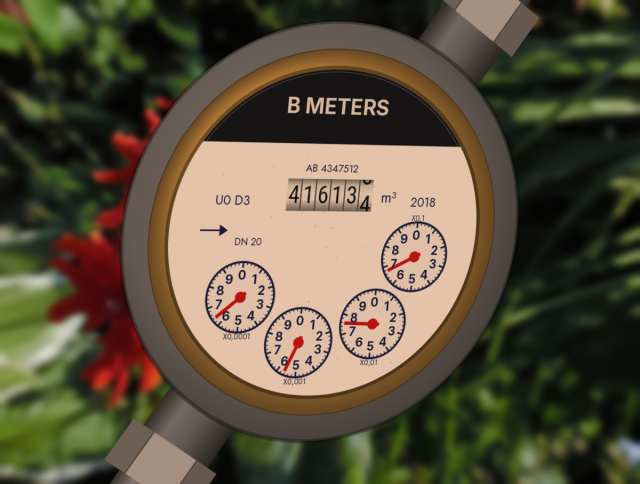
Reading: 416133.6756 m³
